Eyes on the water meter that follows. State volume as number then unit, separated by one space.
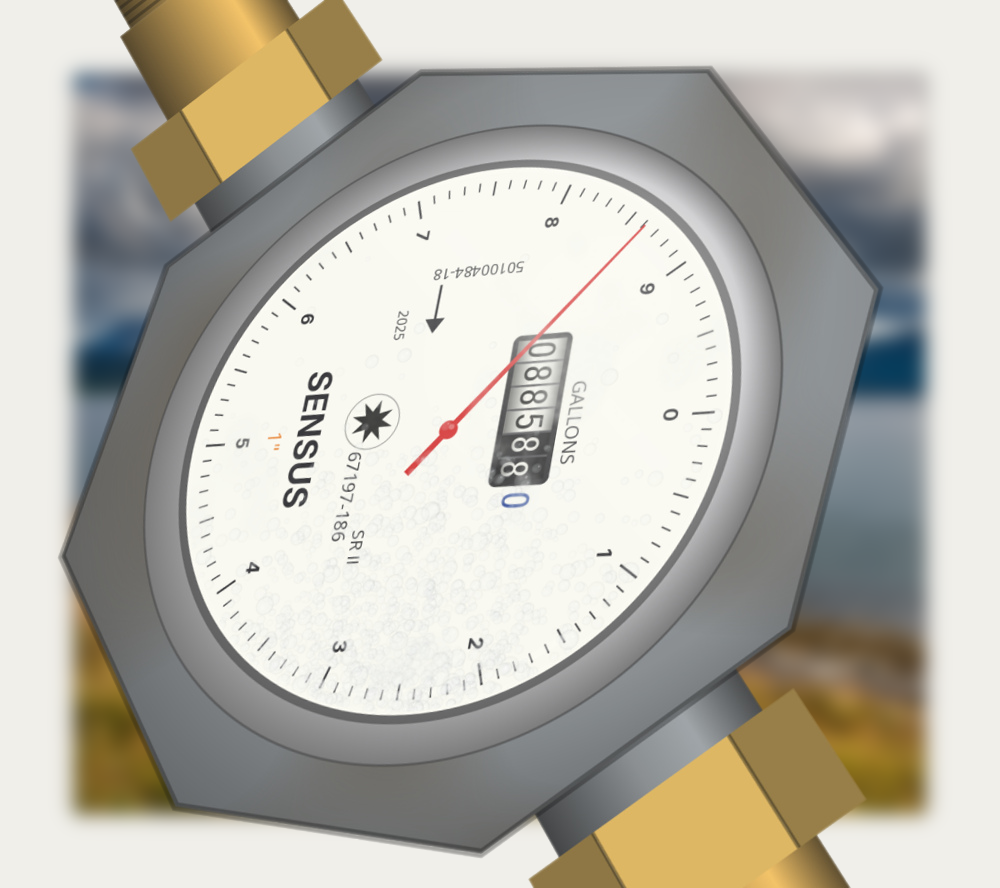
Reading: 885878.6 gal
